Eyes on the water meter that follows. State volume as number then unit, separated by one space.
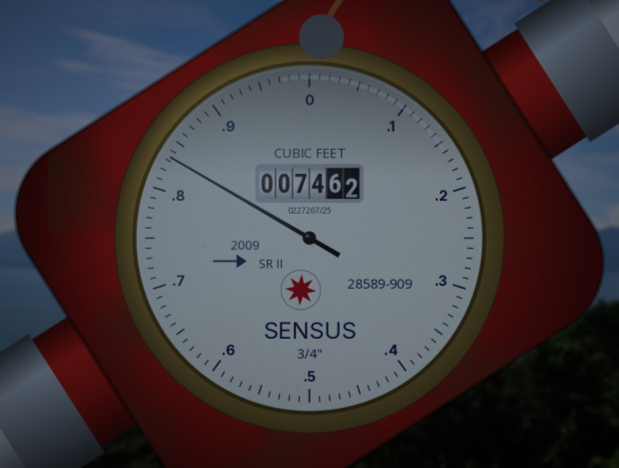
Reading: 7461.83 ft³
